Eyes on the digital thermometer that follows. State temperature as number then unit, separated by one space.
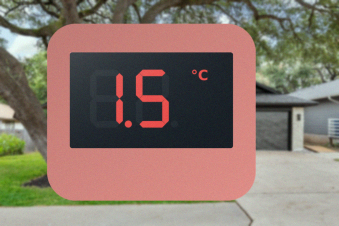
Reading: 1.5 °C
